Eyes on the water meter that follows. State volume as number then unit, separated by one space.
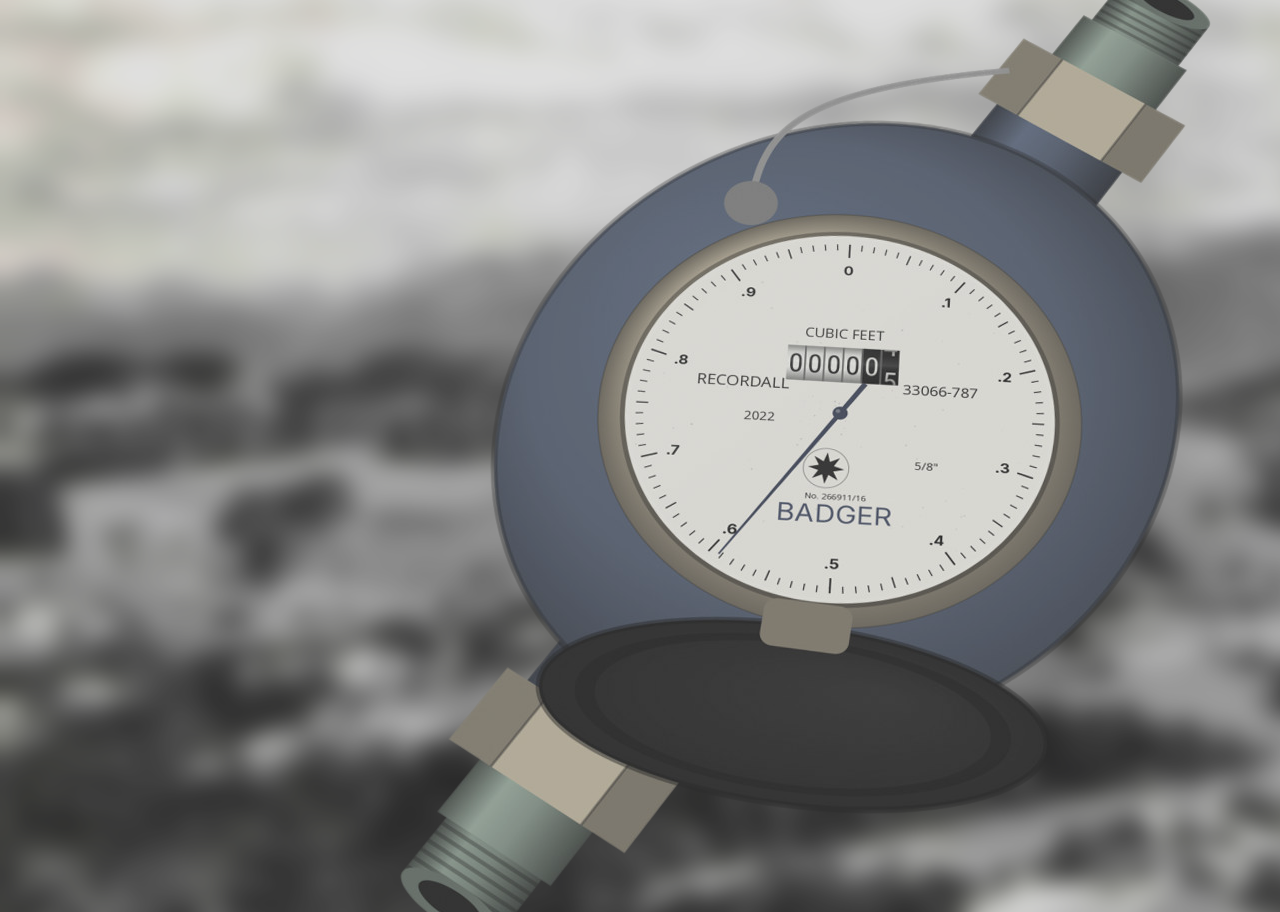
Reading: 4.59 ft³
